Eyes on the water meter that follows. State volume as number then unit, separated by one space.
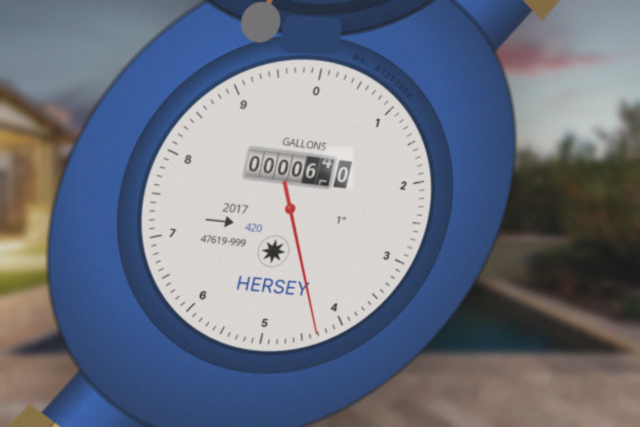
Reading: 644.3 gal
